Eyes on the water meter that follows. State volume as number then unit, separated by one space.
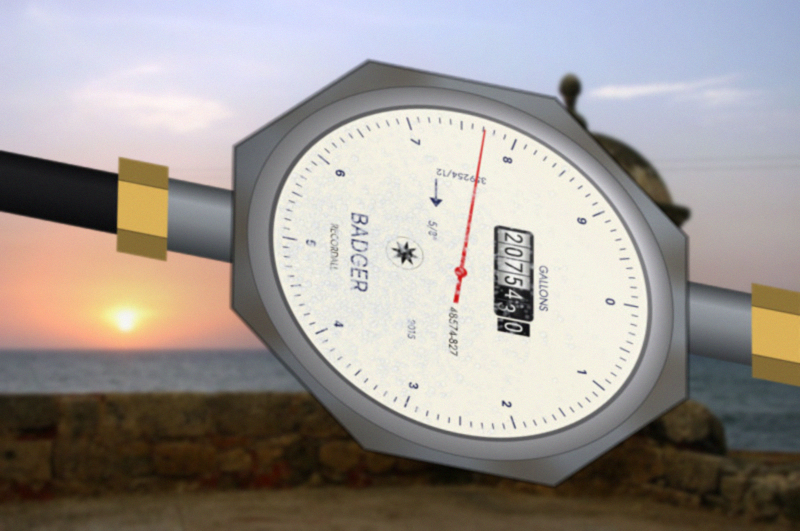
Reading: 2075427.7 gal
